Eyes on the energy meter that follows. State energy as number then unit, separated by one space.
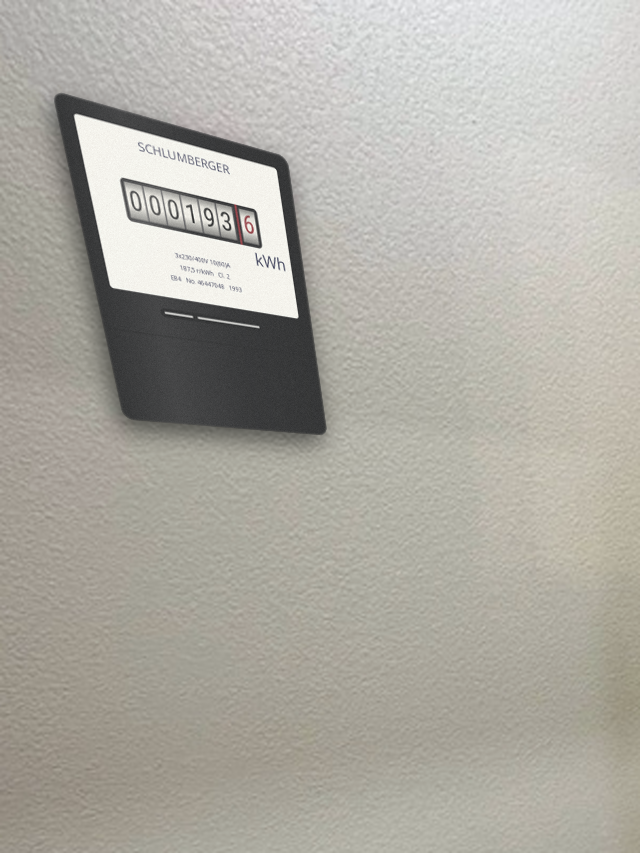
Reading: 193.6 kWh
